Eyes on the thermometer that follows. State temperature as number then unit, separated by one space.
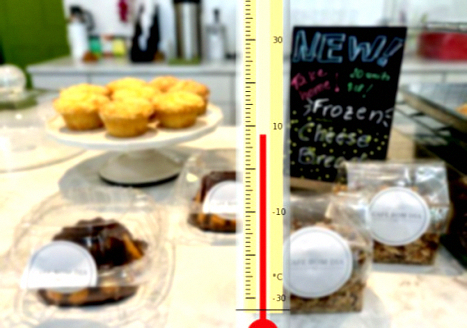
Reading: 8 °C
